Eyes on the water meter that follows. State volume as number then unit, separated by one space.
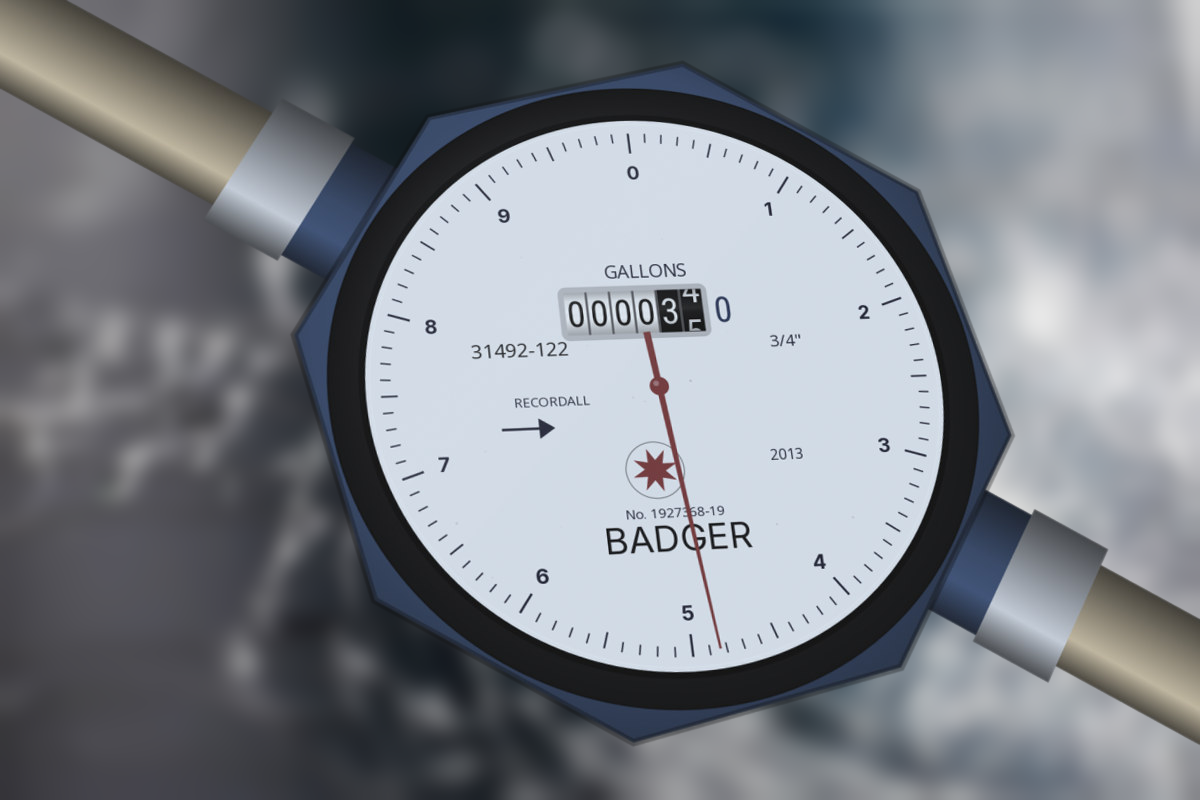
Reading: 344.8 gal
